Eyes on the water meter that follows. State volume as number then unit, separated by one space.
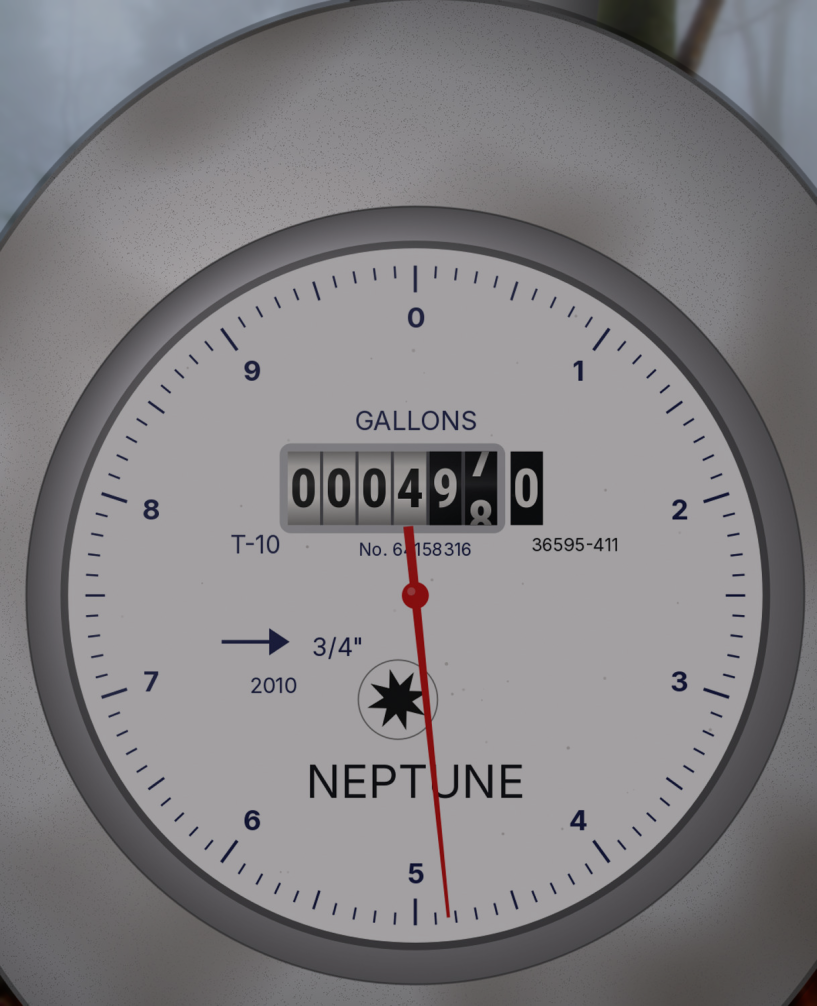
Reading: 4974.8 gal
